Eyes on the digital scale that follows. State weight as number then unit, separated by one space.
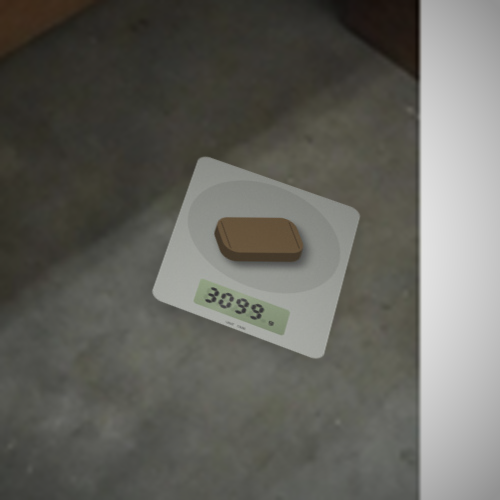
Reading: 3099 g
